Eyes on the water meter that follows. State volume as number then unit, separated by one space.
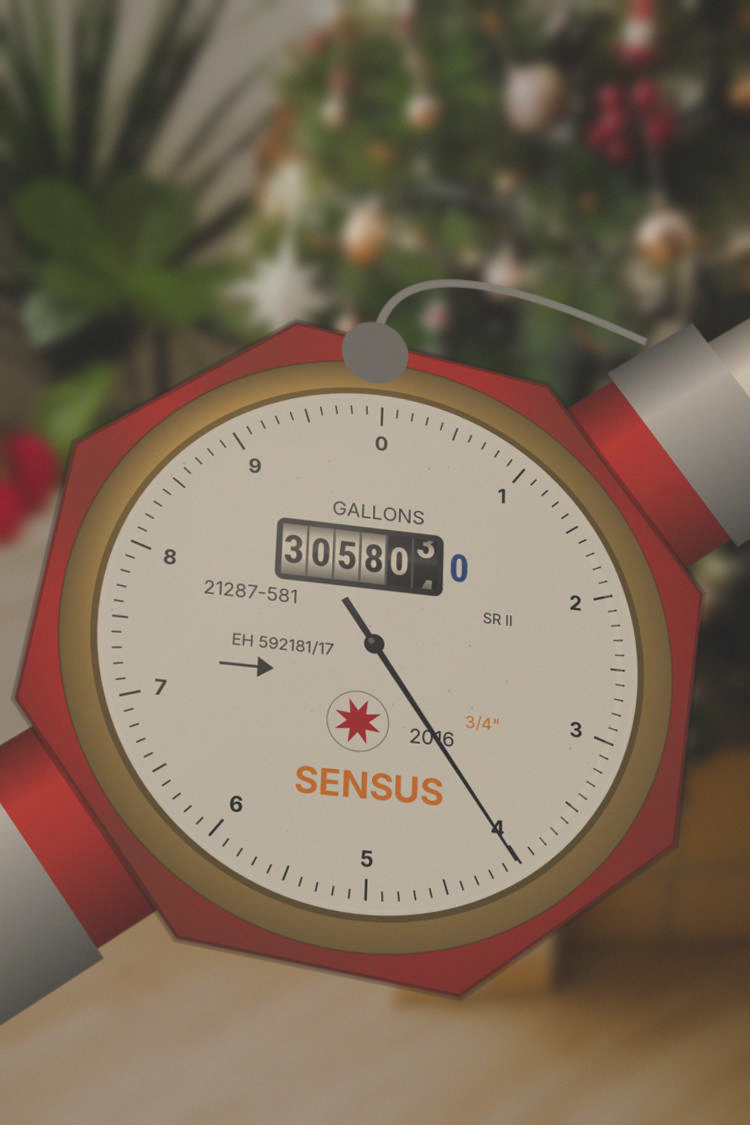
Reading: 3058034.0 gal
